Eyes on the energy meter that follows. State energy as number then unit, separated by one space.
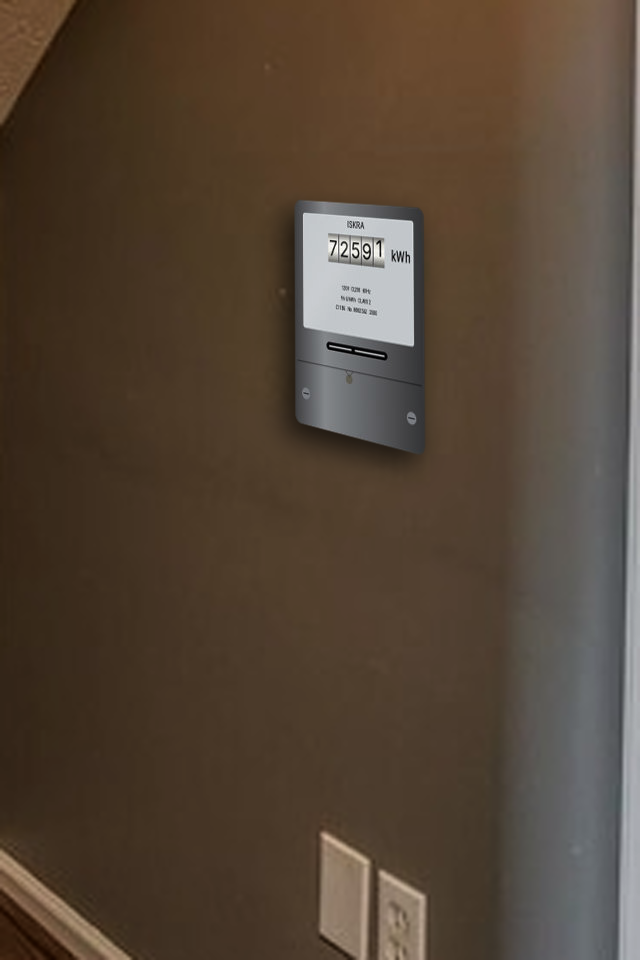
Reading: 72591 kWh
